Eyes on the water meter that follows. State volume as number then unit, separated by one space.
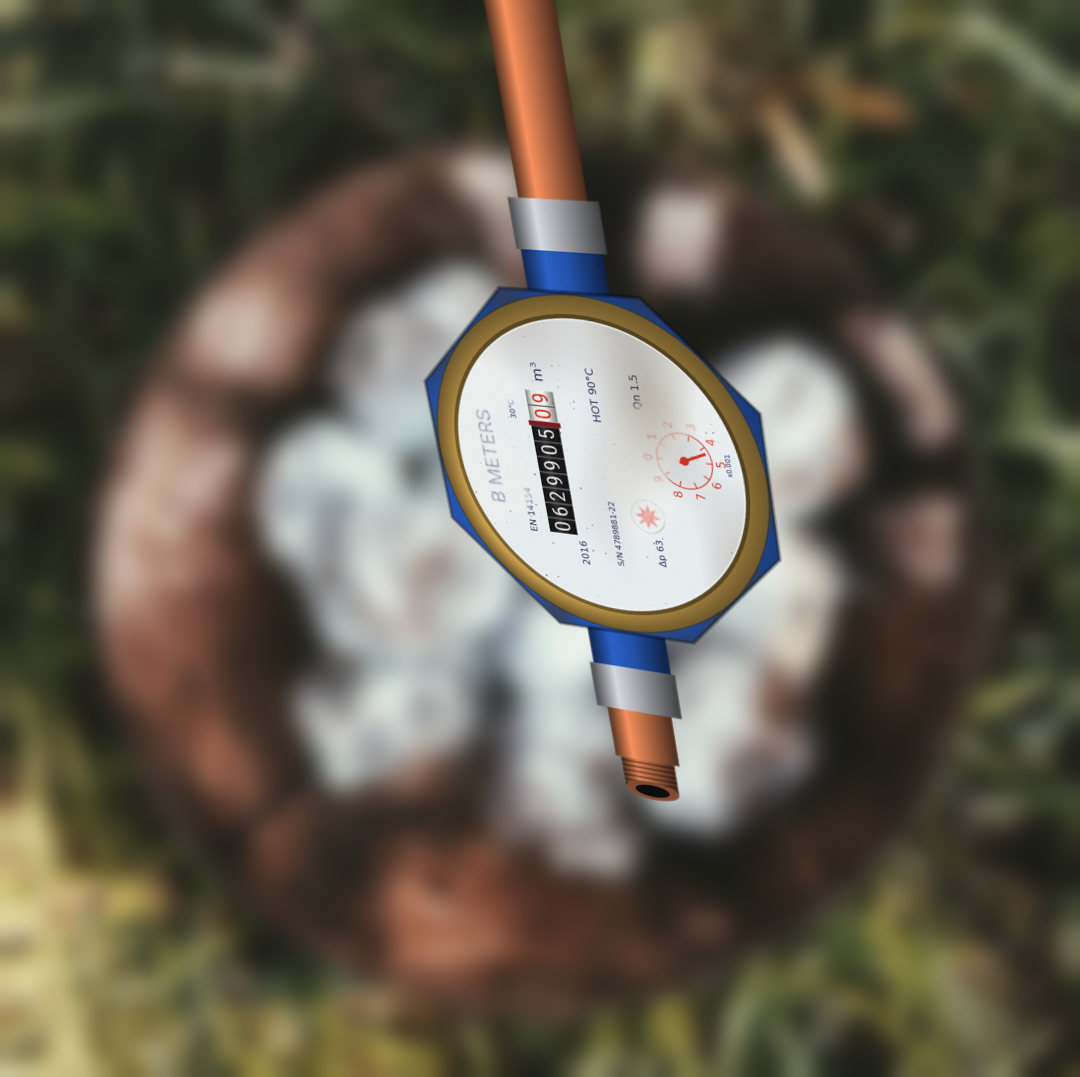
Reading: 629905.094 m³
